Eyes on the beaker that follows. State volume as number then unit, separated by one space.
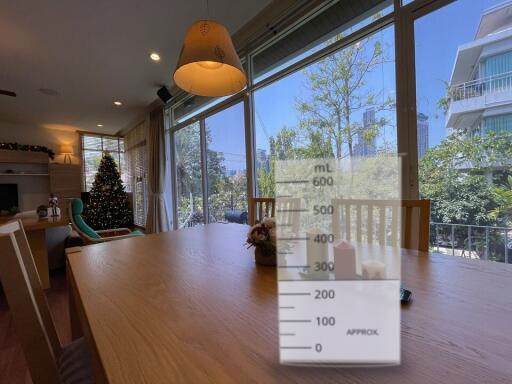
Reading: 250 mL
